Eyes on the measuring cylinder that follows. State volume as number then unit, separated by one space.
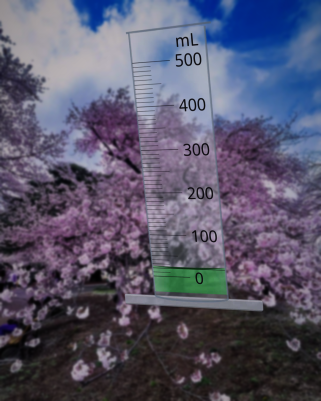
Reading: 20 mL
